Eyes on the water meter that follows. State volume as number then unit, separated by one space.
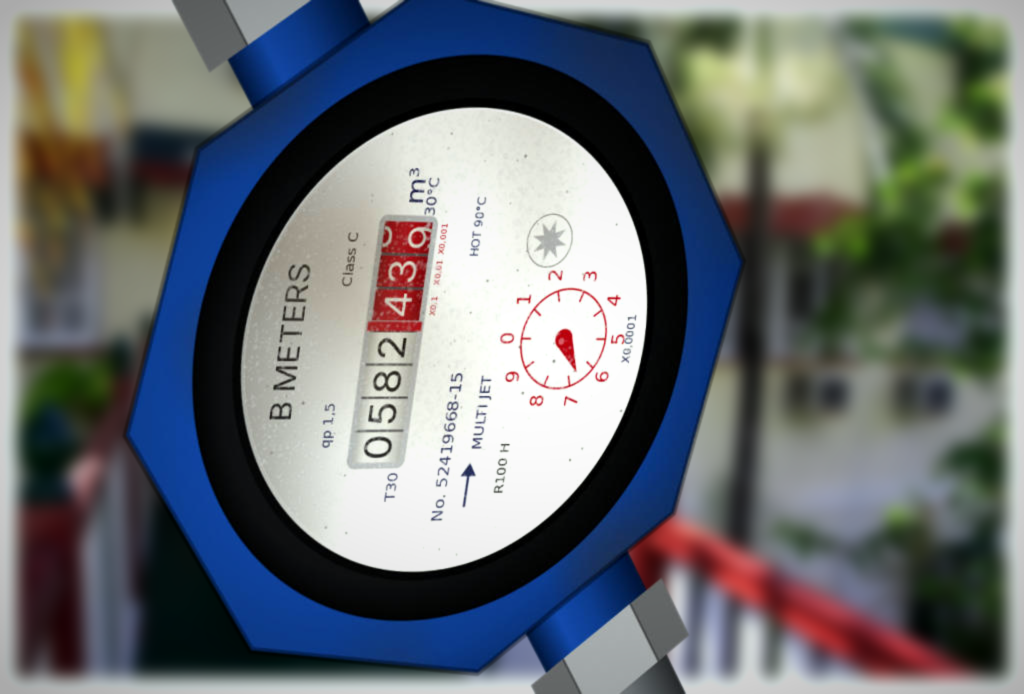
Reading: 582.4386 m³
